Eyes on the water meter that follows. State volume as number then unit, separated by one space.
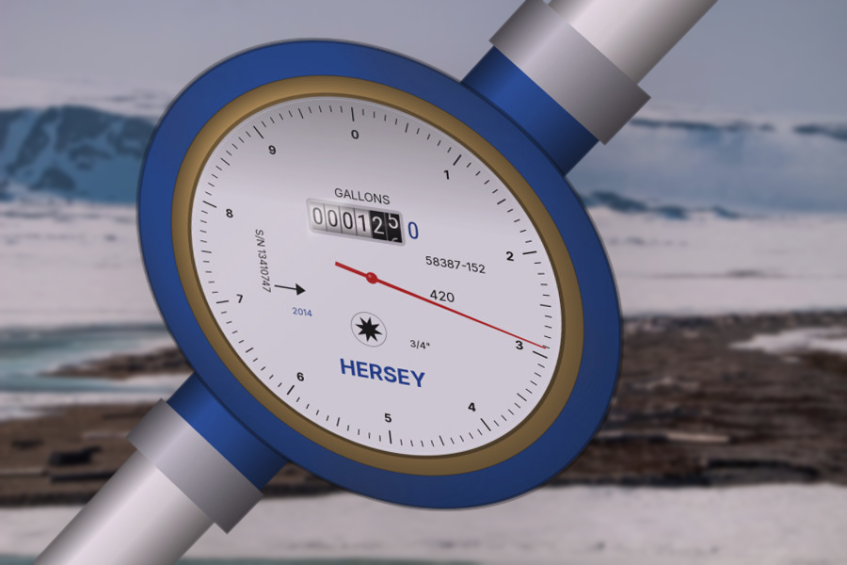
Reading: 1252.9 gal
